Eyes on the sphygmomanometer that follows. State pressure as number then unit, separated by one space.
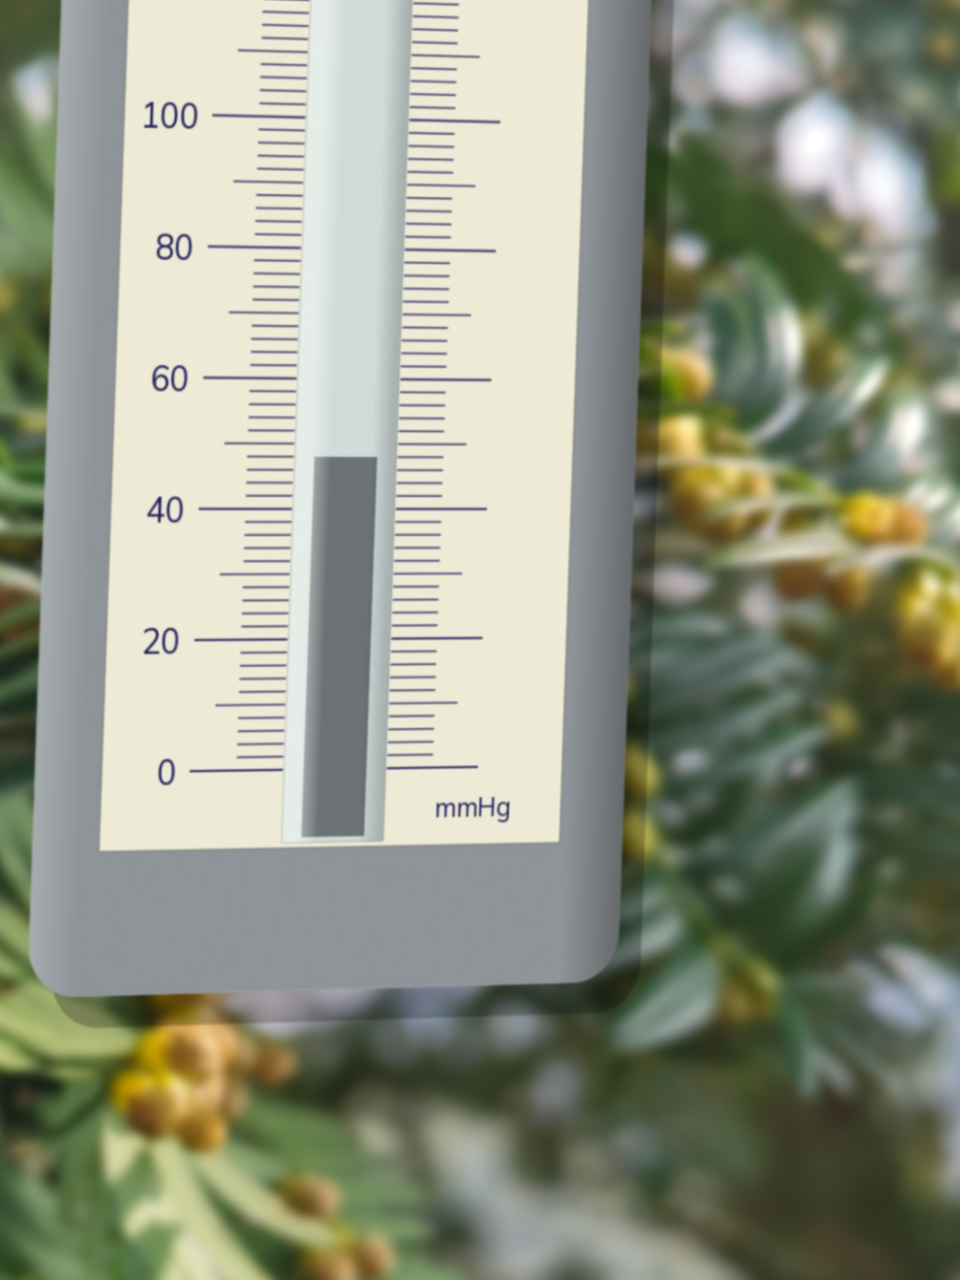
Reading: 48 mmHg
